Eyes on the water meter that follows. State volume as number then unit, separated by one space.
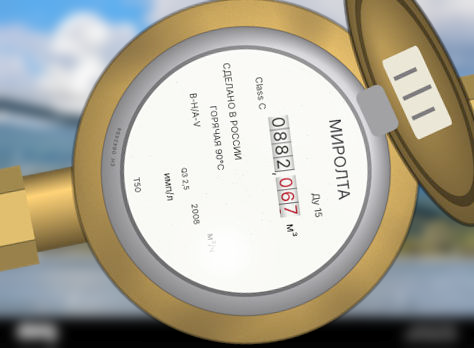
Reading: 882.067 m³
